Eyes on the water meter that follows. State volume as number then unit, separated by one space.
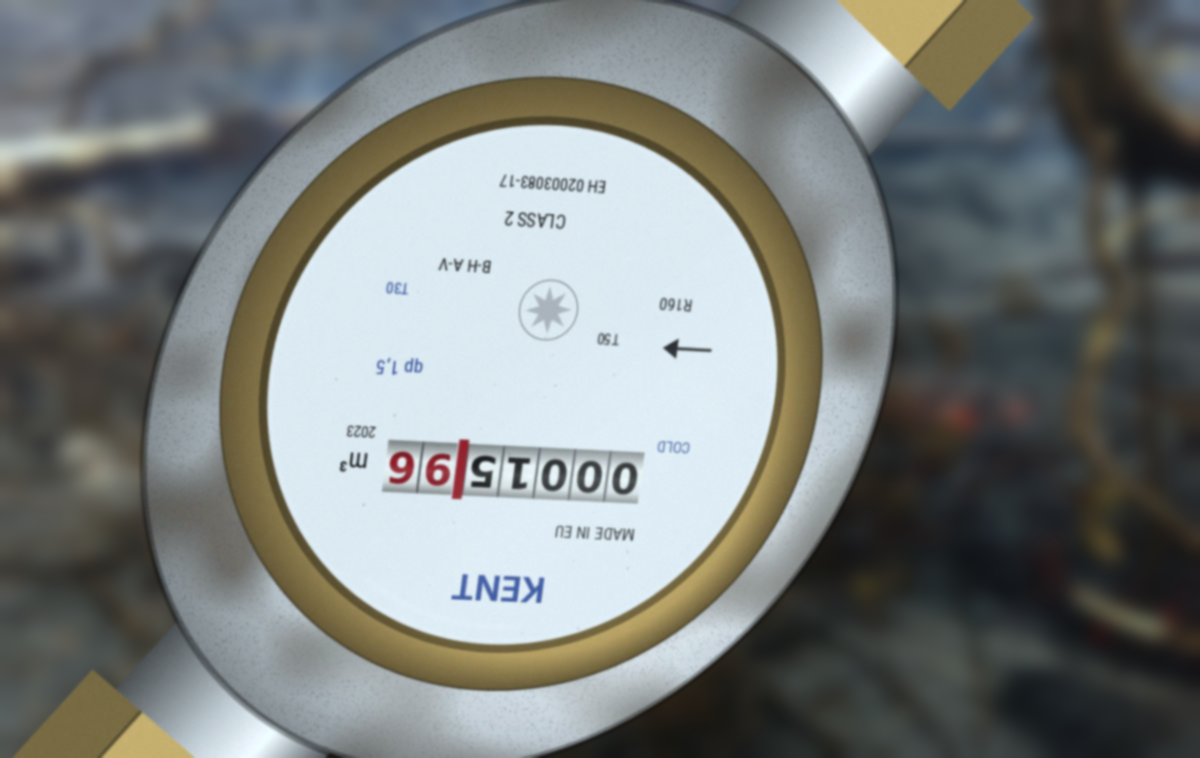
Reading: 15.96 m³
